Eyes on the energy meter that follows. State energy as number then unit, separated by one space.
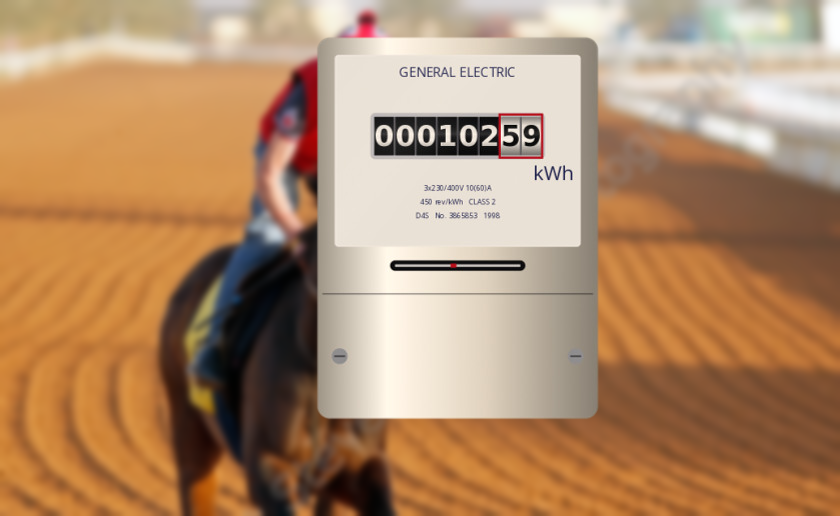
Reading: 102.59 kWh
